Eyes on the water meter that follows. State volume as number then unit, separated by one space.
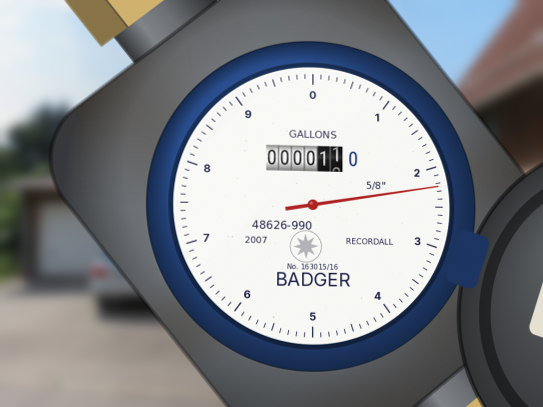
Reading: 112.2 gal
